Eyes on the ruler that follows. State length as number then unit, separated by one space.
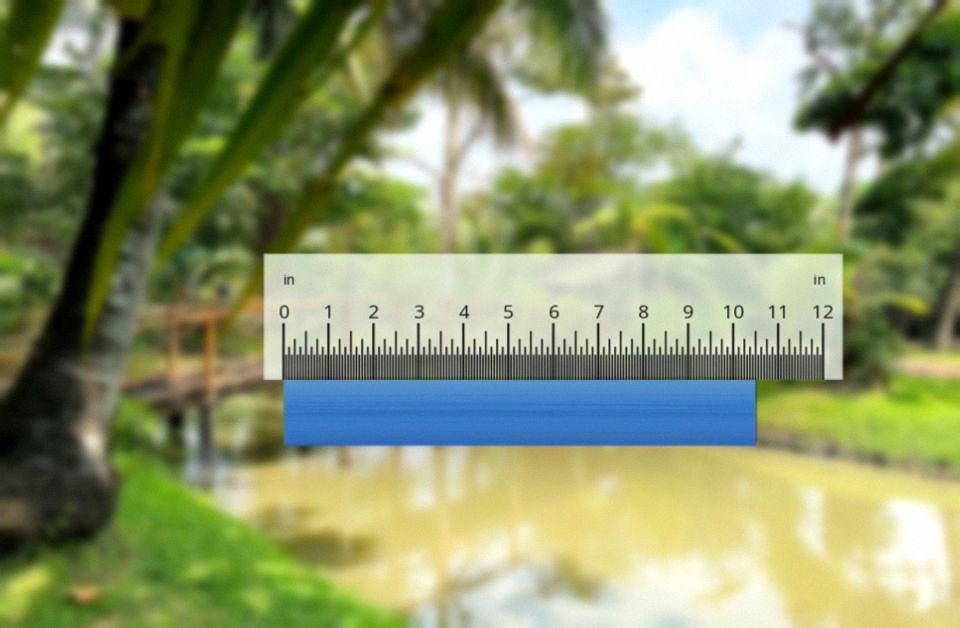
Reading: 10.5 in
